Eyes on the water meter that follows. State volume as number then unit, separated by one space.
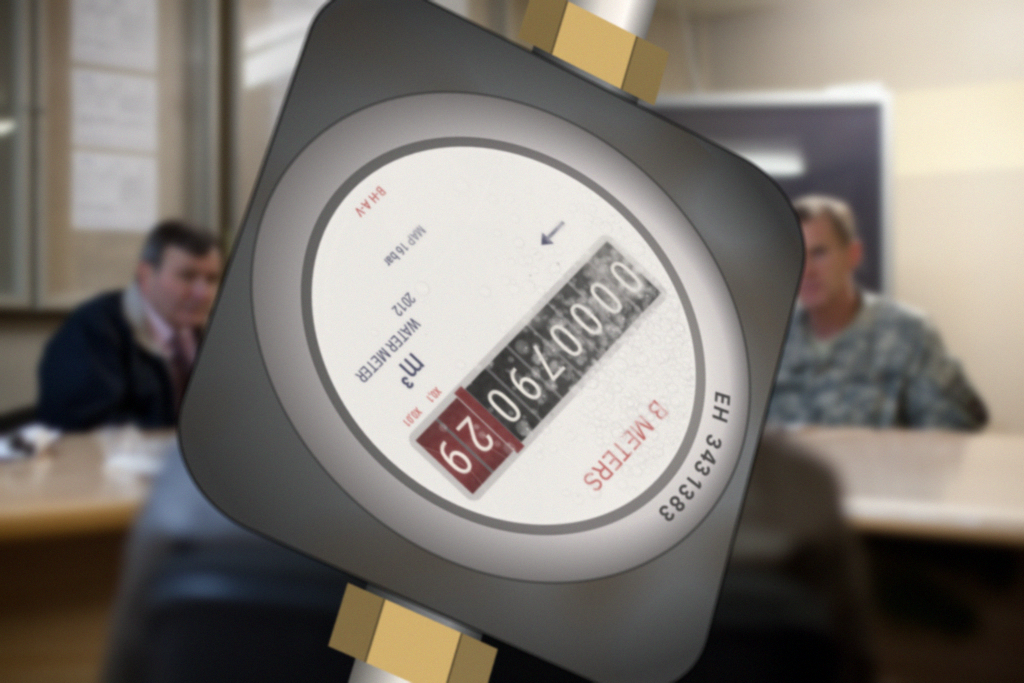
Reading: 790.29 m³
